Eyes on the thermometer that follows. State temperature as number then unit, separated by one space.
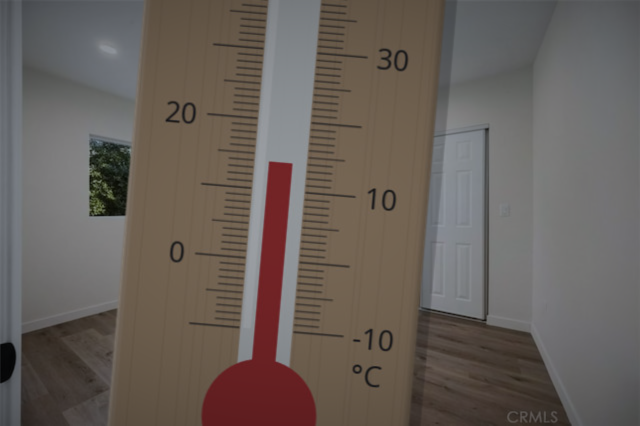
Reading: 14 °C
